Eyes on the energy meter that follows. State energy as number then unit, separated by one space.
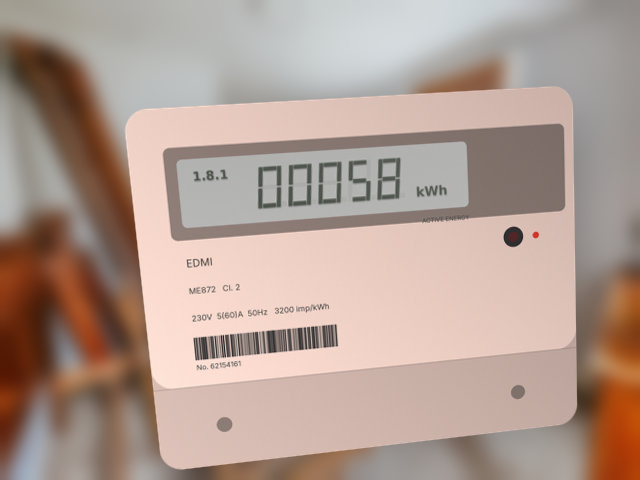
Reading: 58 kWh
